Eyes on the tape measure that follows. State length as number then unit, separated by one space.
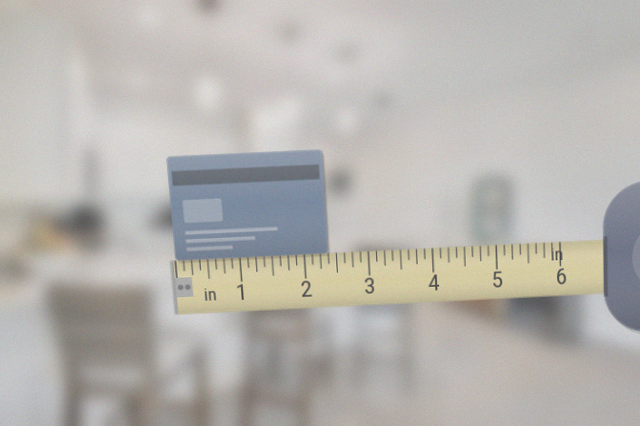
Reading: 2.375 in
